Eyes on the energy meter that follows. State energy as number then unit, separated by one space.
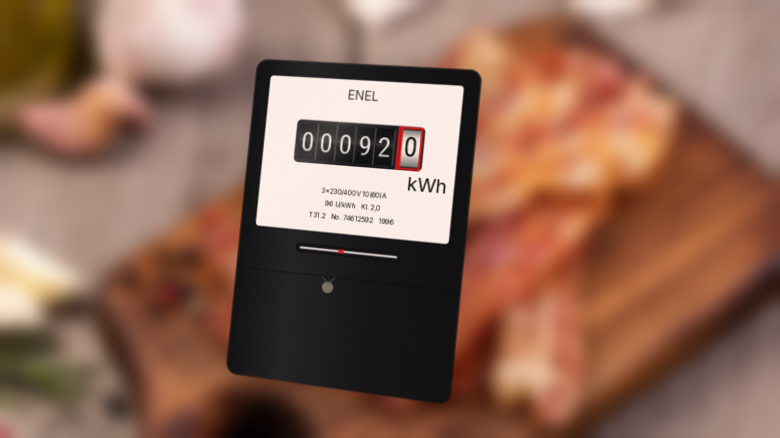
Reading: 92.0 kWh
